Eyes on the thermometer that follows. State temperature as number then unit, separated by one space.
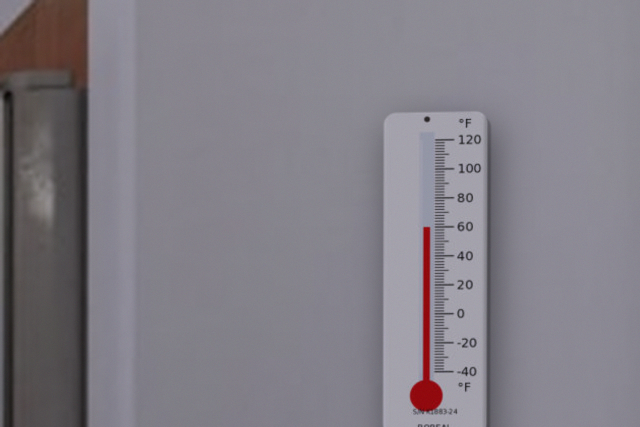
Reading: 60 °F
